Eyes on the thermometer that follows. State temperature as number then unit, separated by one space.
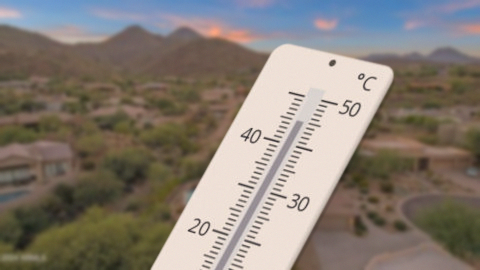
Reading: 45 °C
